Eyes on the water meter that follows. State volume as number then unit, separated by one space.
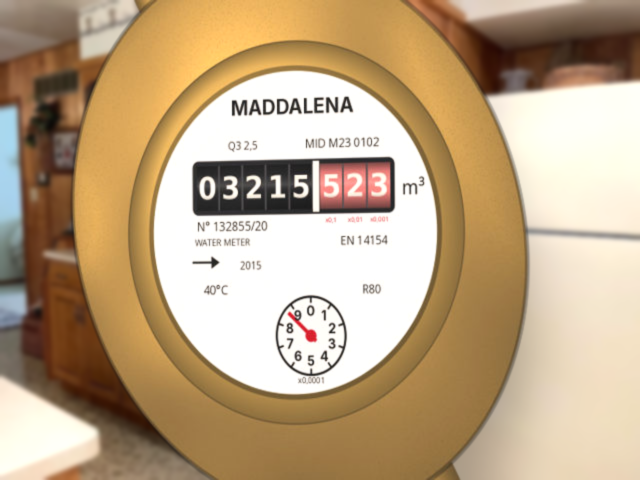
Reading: 3215.5238 m³
